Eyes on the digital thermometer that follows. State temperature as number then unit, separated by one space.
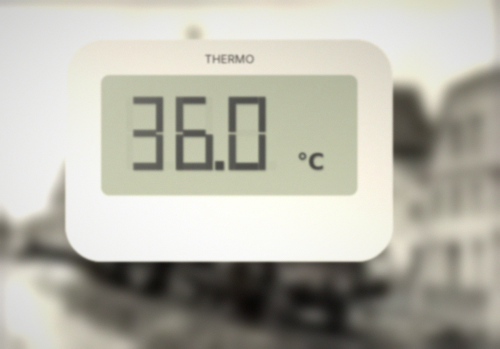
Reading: 36.0 °C
